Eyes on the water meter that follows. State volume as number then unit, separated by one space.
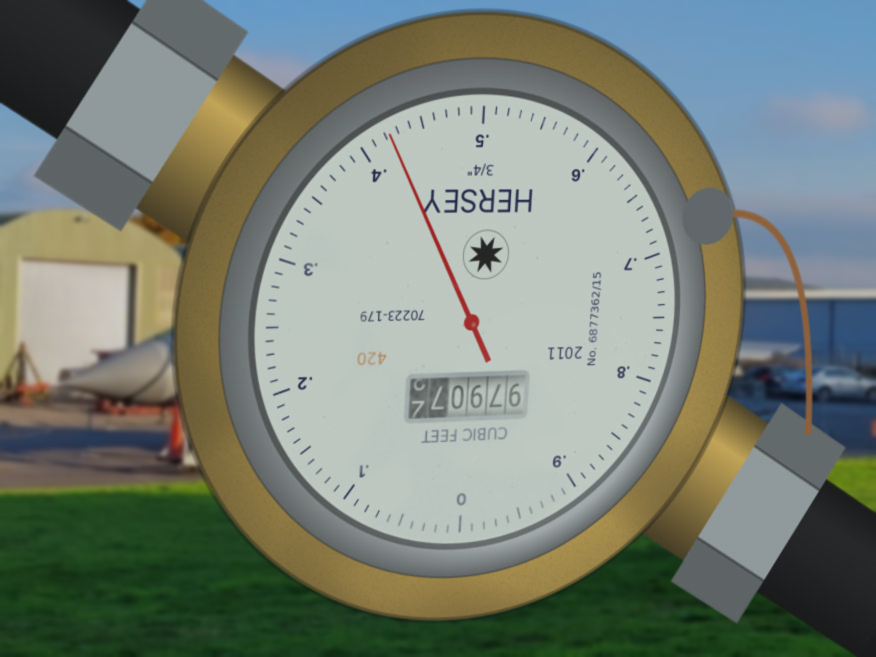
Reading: 979072.42 ft³
